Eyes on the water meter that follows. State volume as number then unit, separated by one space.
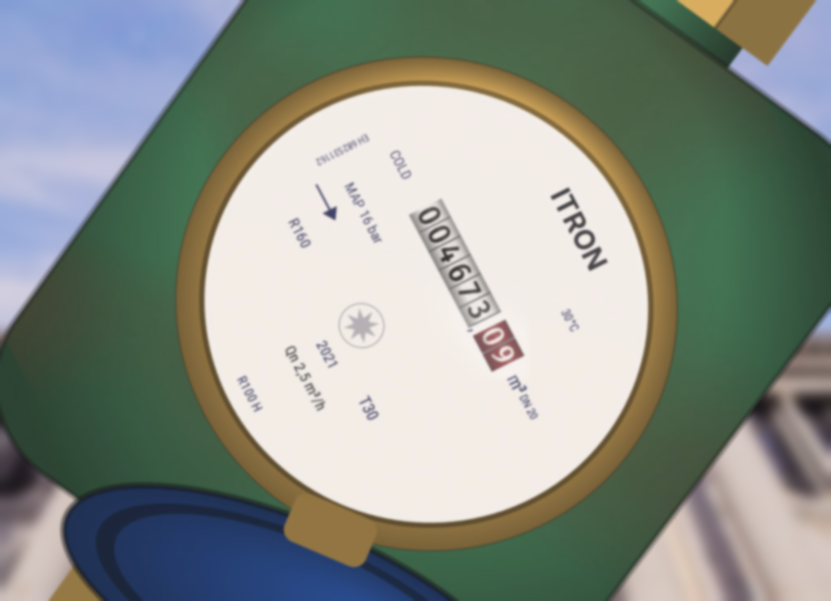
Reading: 4673.09 m³
